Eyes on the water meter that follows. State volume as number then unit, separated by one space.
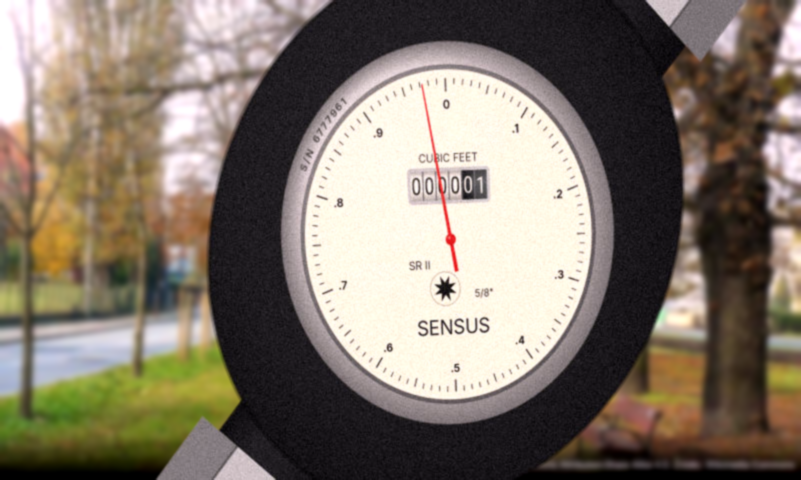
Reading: 0.97 ft³
